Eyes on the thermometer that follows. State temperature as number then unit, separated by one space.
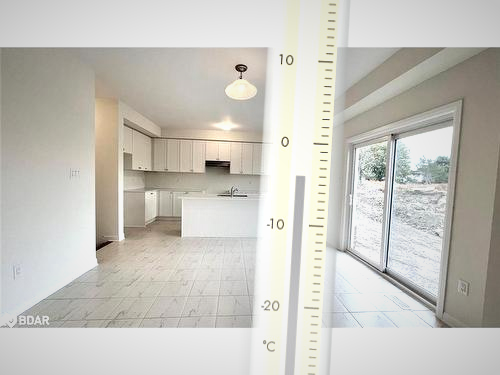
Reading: -4 °C
